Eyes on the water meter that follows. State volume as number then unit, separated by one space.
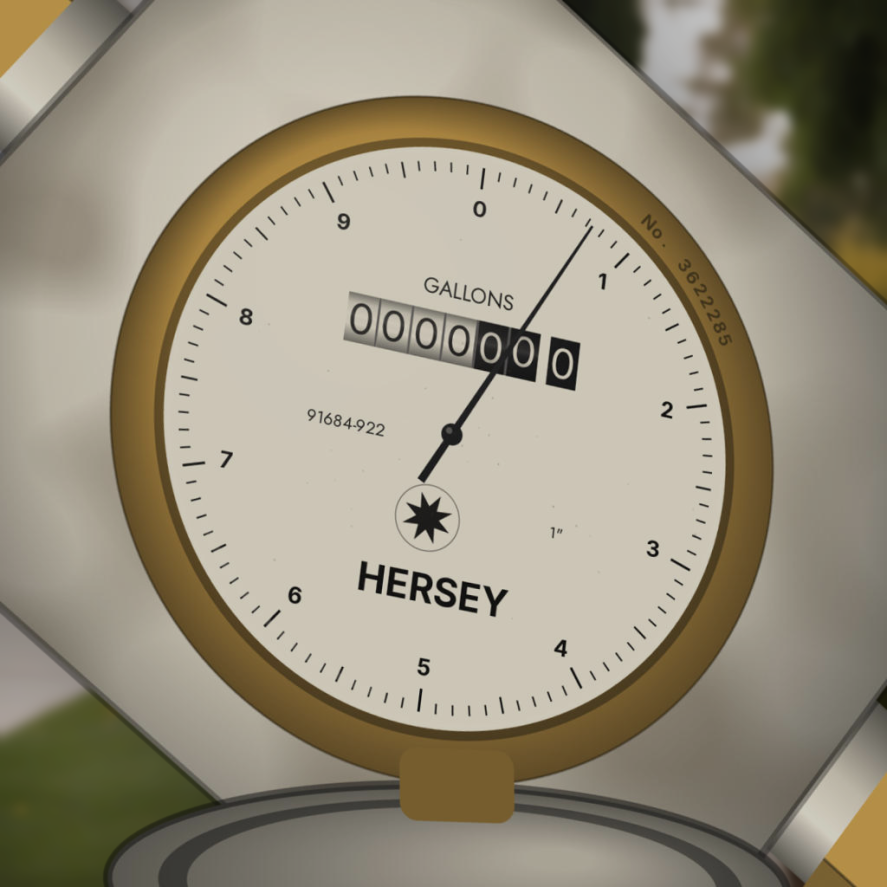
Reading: 0.7 gal
